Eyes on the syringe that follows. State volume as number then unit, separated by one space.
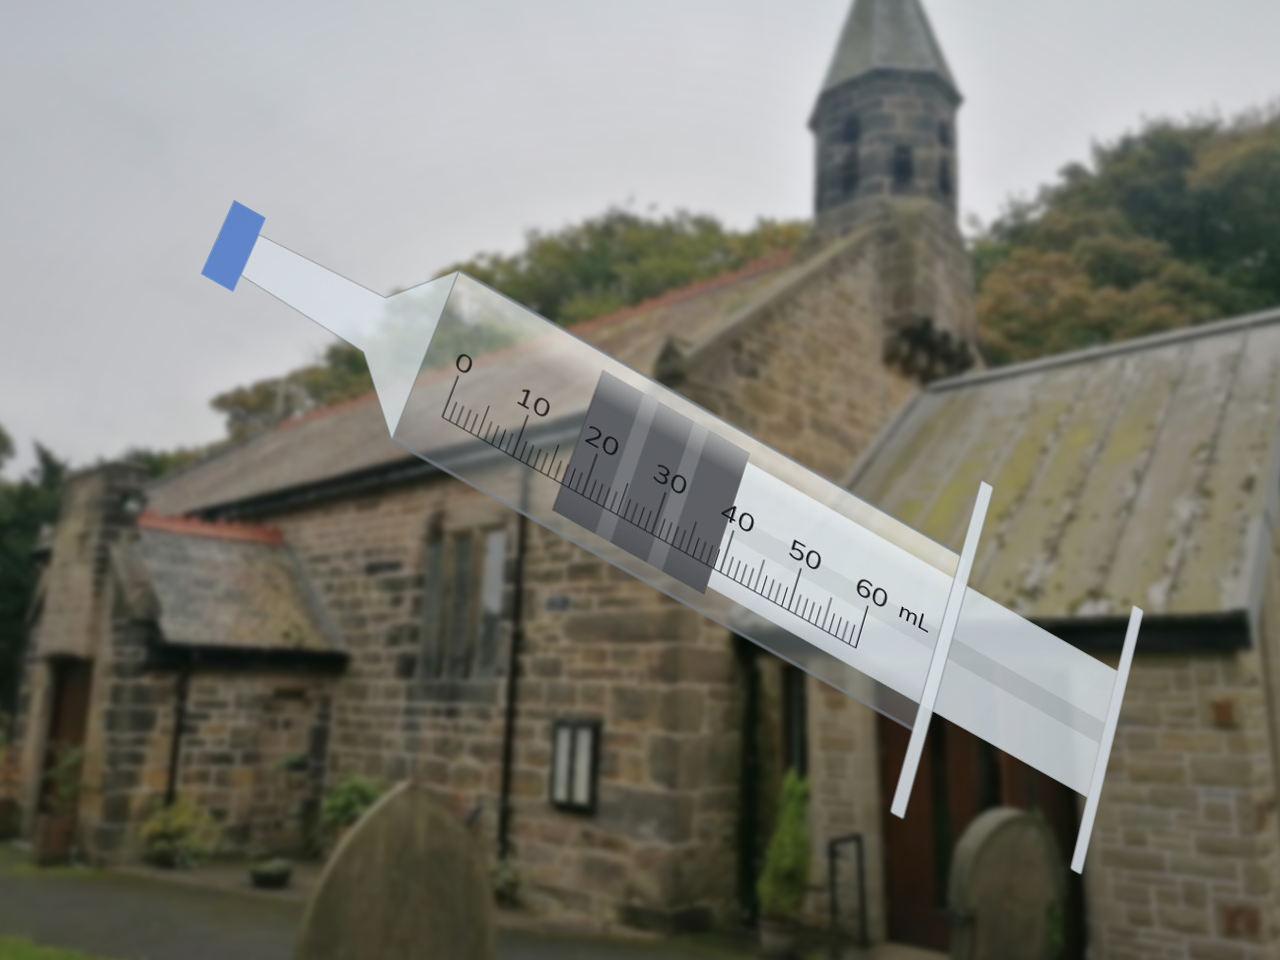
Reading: 17 mL
